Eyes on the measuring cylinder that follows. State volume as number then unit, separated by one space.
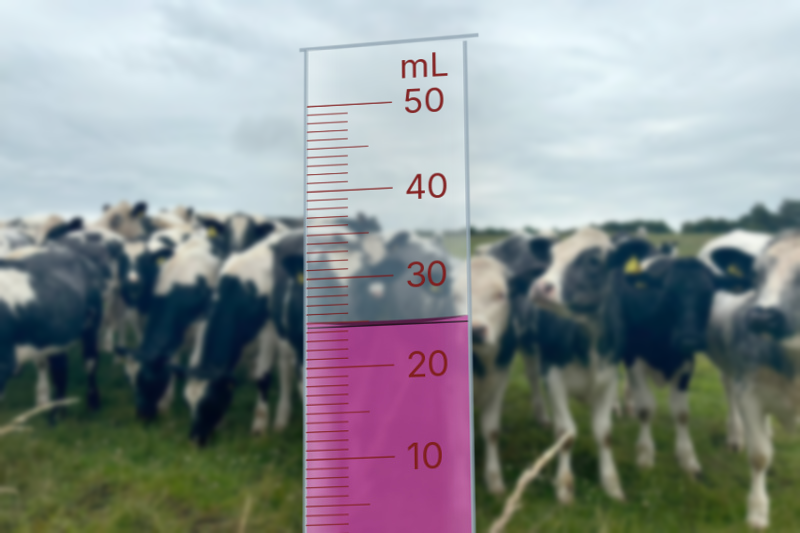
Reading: 24.5 mL
